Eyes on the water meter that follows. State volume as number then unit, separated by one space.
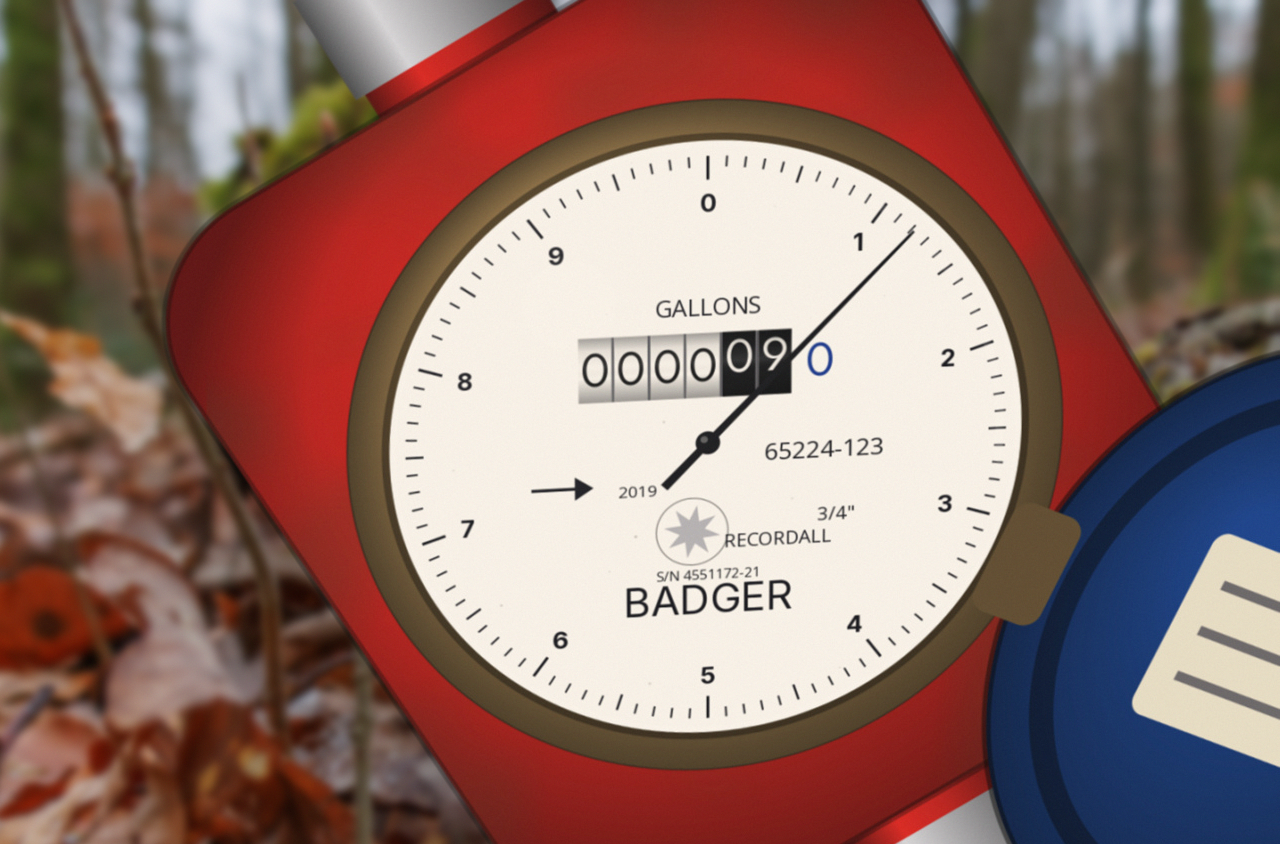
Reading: 91.2 gal
